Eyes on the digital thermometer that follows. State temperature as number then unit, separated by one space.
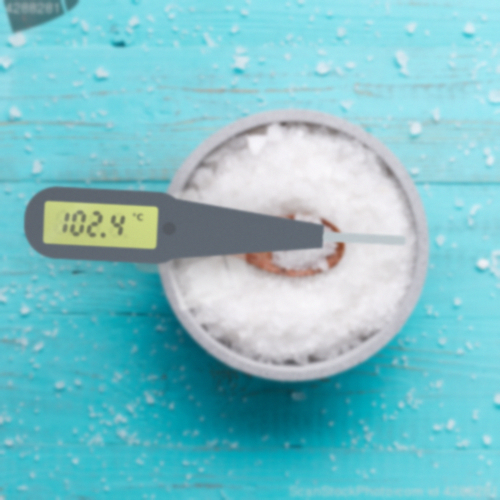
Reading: 102.4 °C
